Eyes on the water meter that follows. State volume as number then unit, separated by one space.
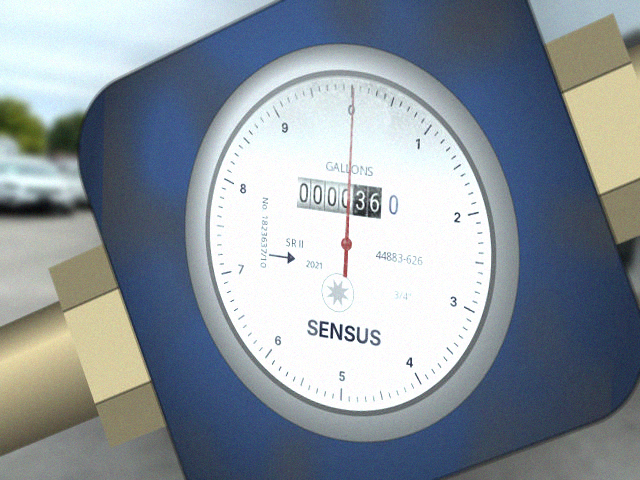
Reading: 360.0 gal
